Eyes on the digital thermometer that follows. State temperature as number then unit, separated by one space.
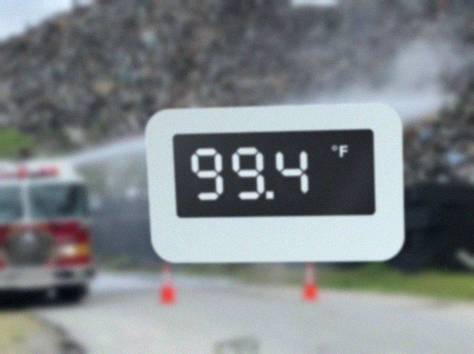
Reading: 99.4 °F
